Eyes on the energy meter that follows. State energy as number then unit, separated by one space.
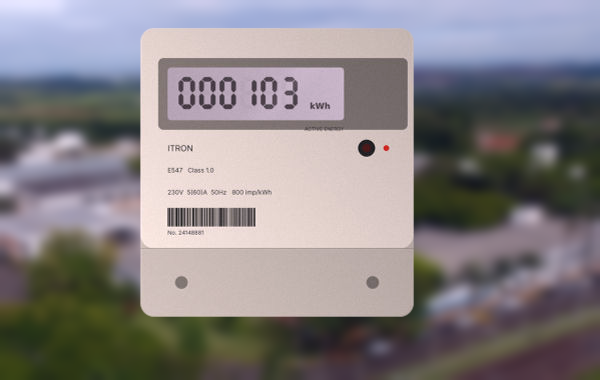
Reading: 103 kWh
